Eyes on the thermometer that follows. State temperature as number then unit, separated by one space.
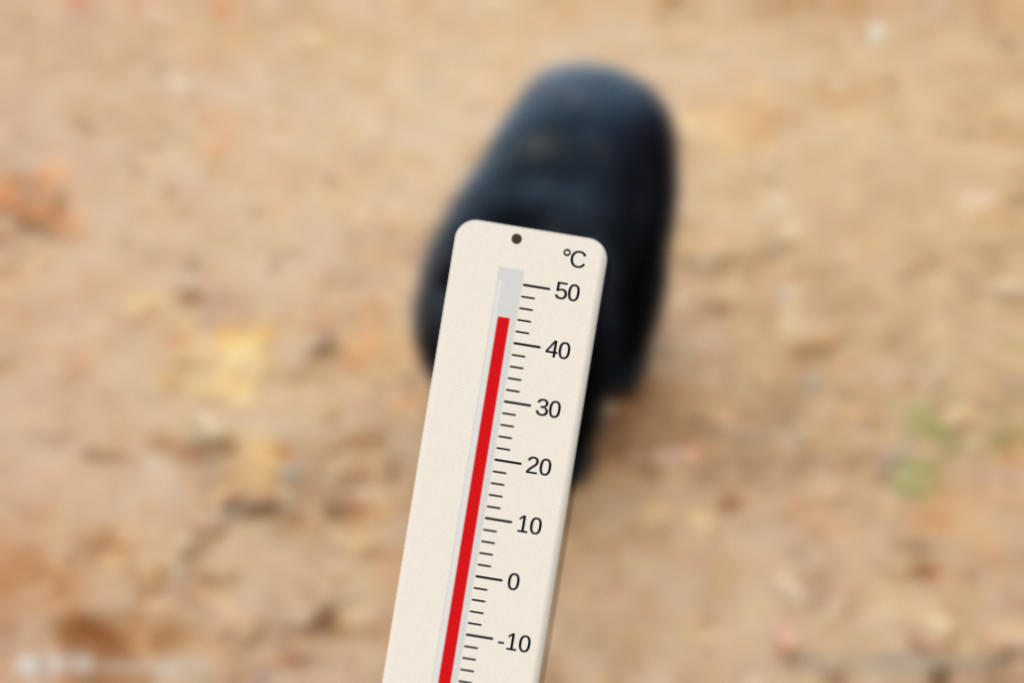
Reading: 44 °C
